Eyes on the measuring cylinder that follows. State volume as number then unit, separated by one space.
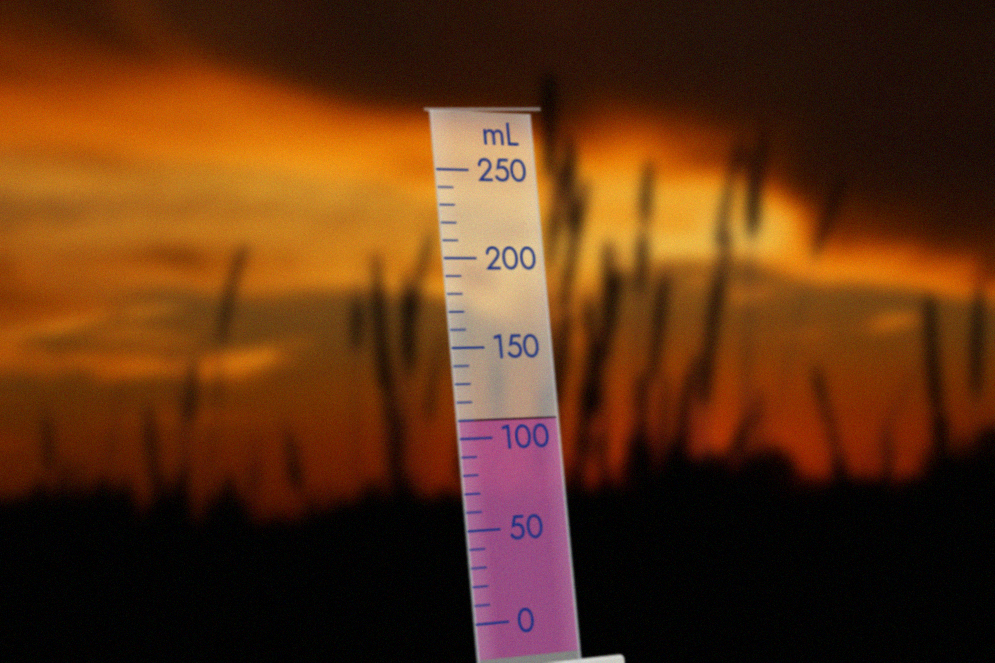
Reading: 110 mL
